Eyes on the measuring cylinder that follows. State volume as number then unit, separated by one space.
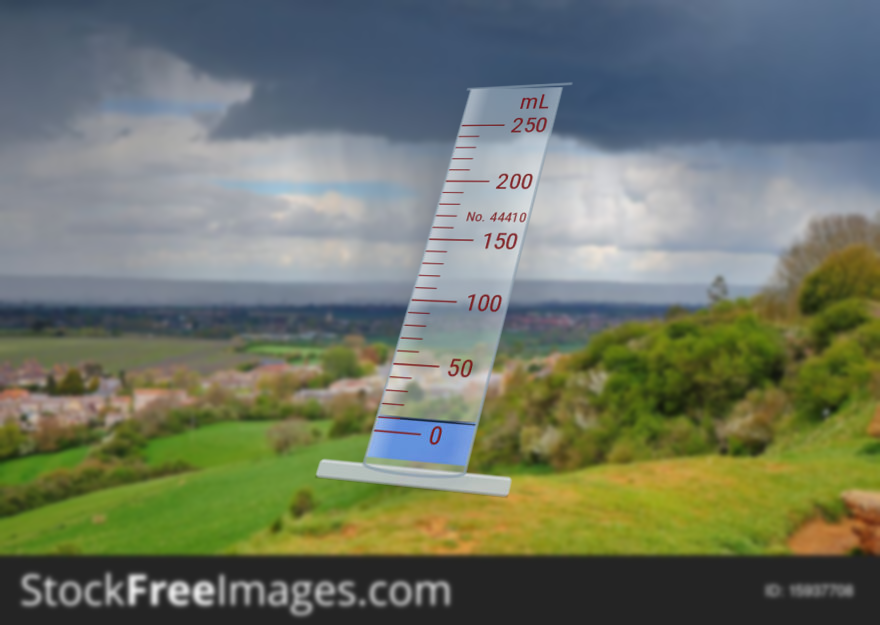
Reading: 10 mL
